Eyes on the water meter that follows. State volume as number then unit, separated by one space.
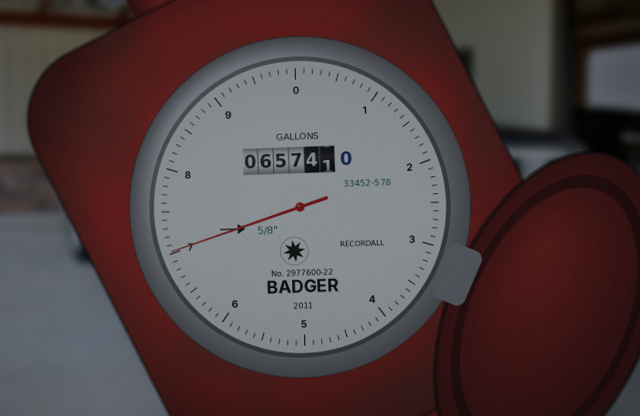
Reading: 657407.0 gal
